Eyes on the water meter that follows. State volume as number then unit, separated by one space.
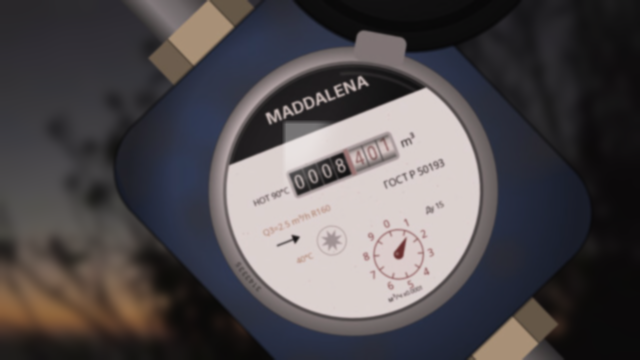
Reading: 8.4011 m³
